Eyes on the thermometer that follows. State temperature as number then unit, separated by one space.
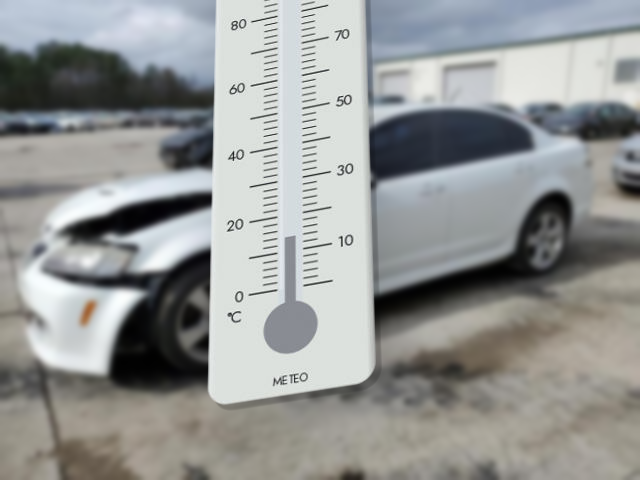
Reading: 14 °C
